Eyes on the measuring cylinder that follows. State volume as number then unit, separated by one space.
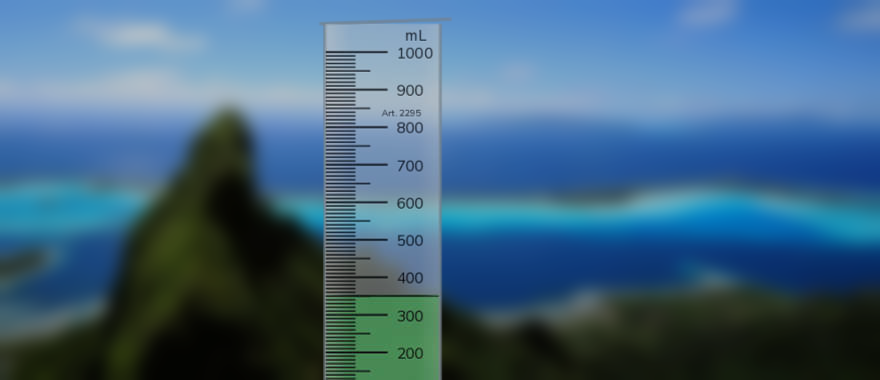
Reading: 350 mL
